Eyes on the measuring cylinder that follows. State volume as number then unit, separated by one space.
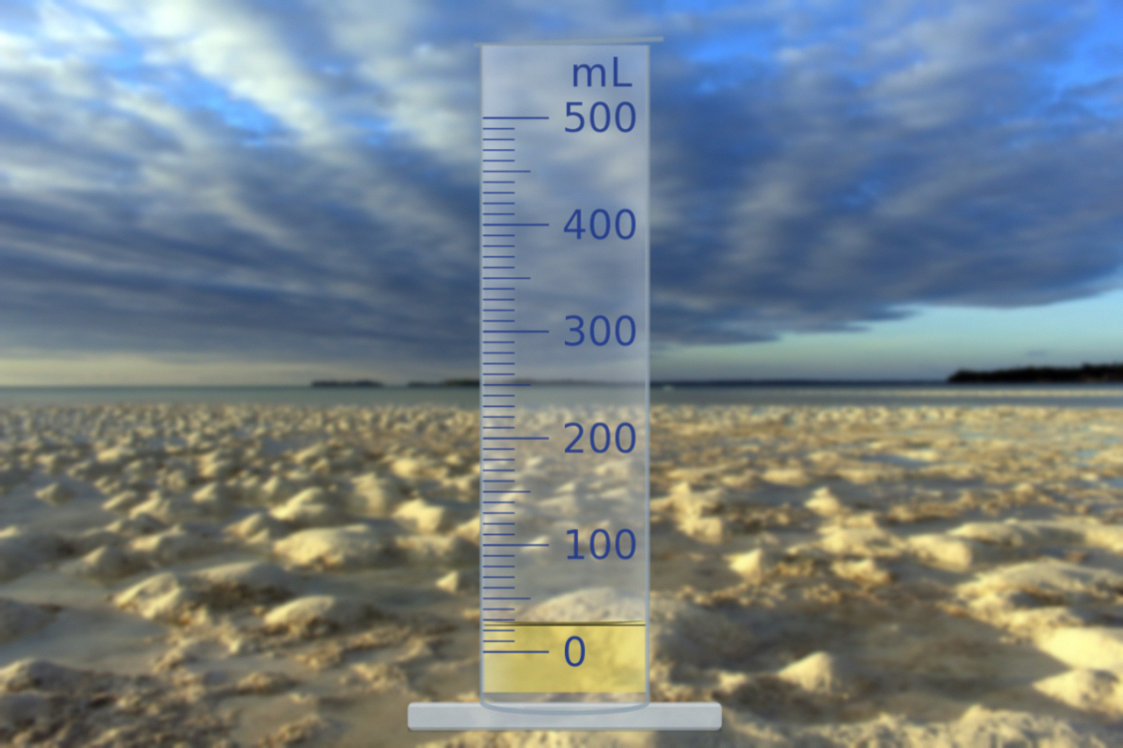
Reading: 25 mL
